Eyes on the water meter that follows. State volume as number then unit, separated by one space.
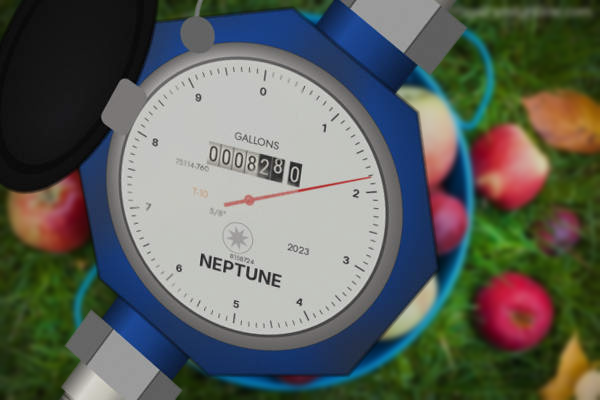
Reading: 8281.8 gal
